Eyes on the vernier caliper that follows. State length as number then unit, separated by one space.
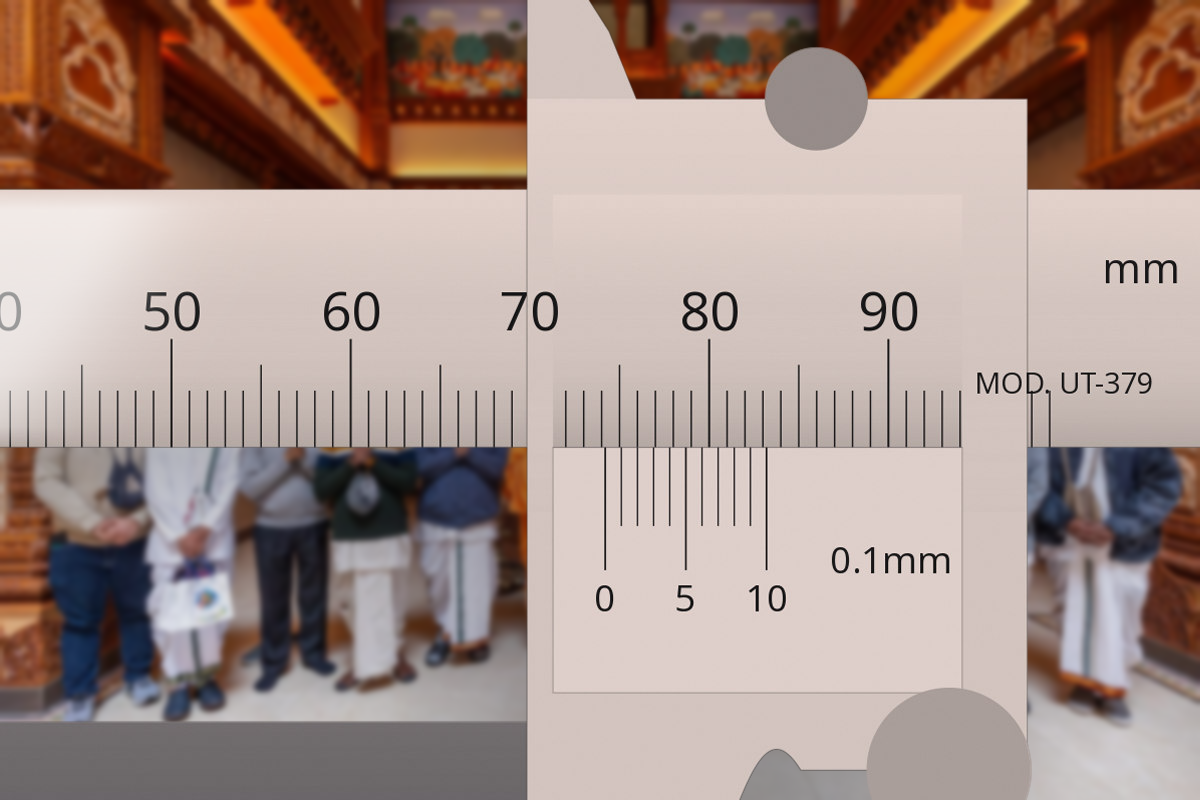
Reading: 74.2 mm
